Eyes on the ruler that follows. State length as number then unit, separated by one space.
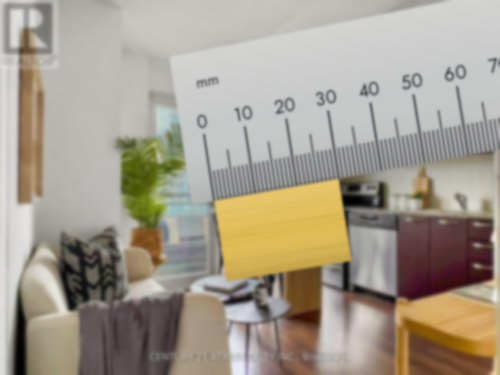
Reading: 30 mm
